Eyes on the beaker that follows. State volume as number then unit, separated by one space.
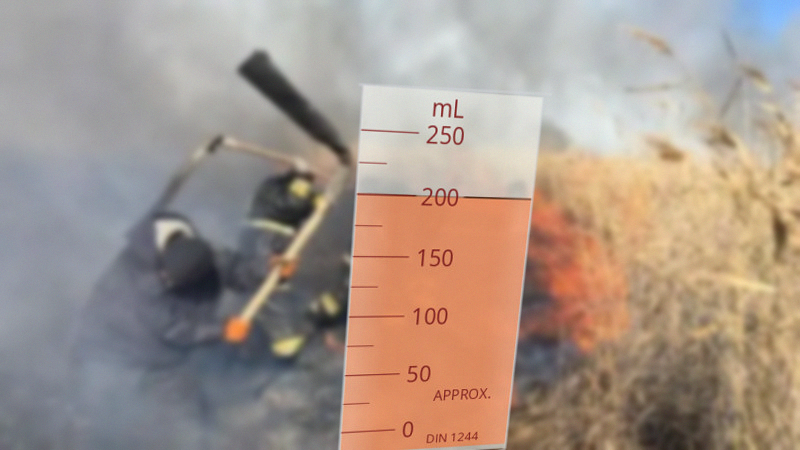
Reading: 200 mL
